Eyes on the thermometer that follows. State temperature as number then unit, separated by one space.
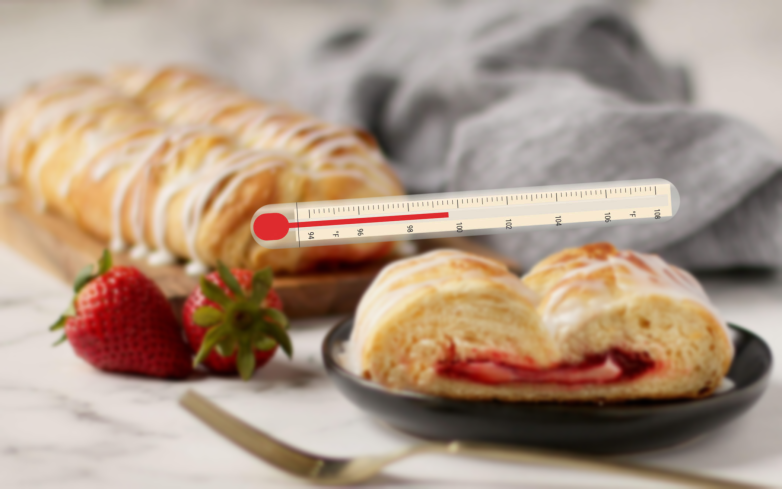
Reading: 99.6 °F
